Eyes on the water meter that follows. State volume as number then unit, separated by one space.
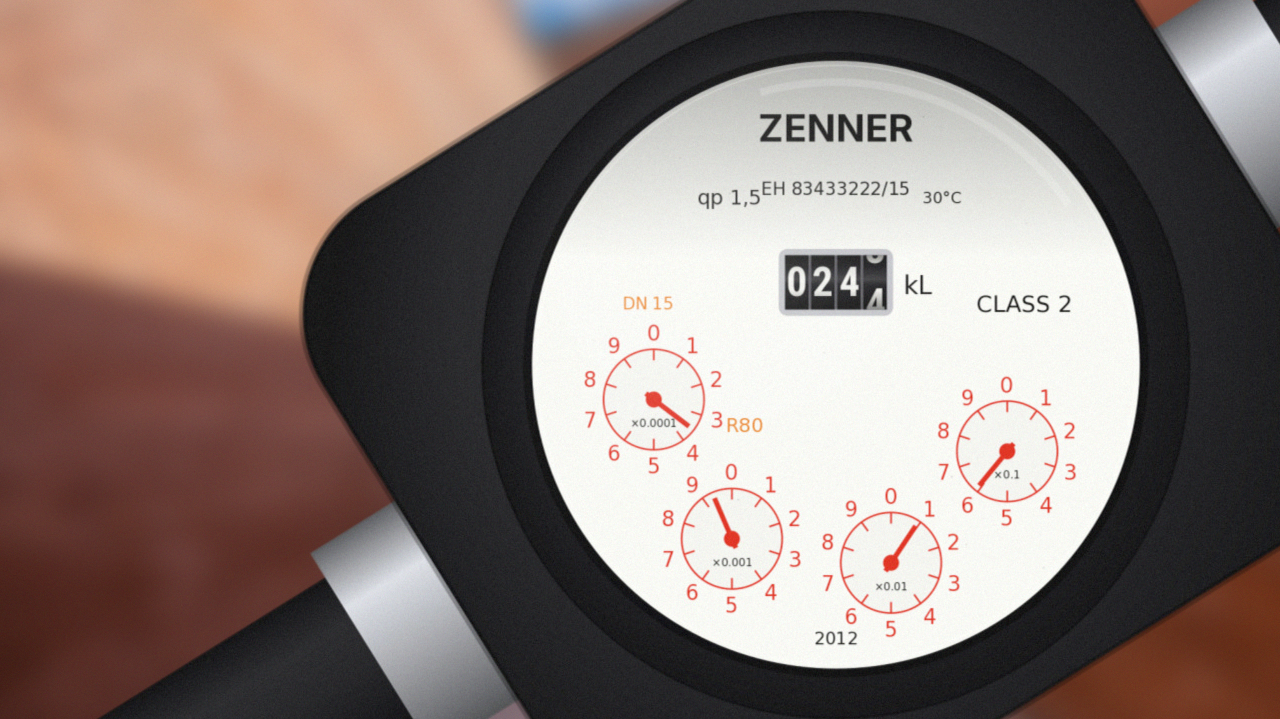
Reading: 243.6093 kL
